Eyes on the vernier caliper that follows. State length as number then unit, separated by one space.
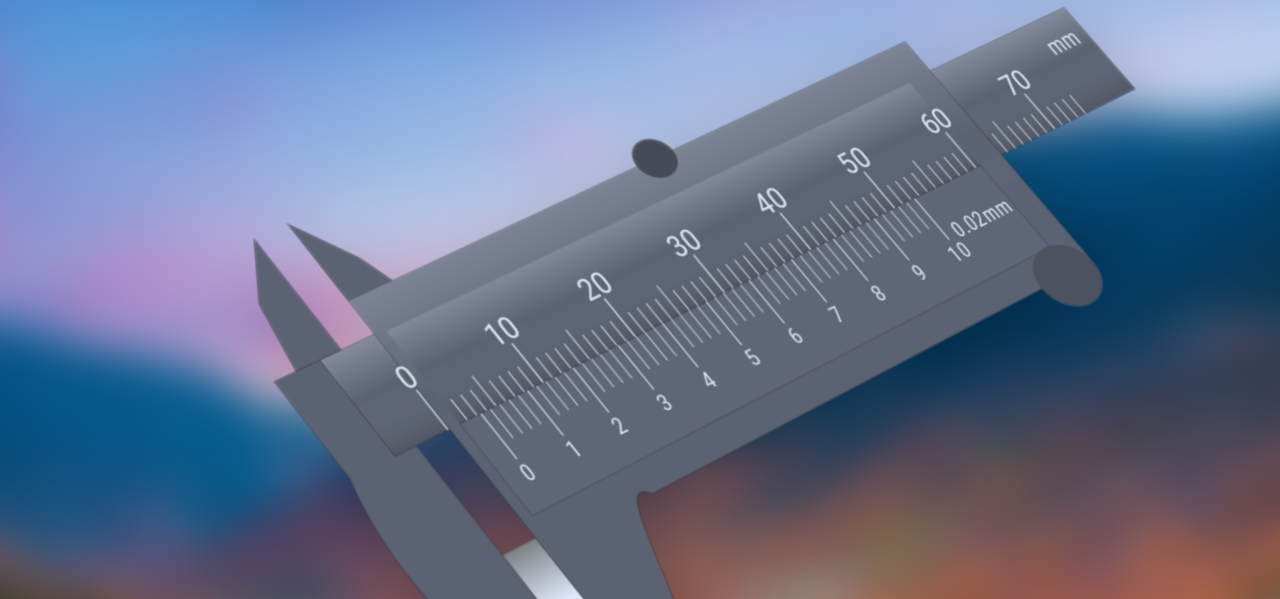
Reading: 3.4 mm
